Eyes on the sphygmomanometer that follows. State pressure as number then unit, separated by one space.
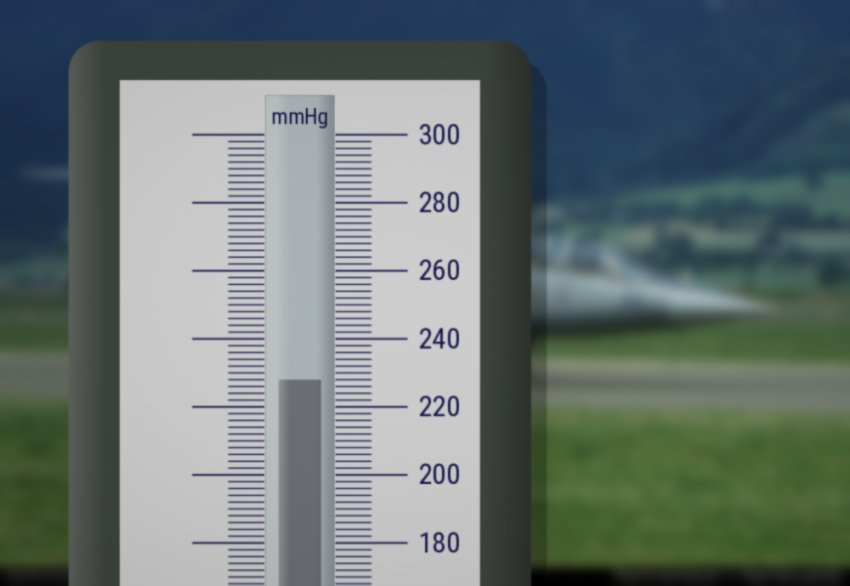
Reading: 228 mmHg
